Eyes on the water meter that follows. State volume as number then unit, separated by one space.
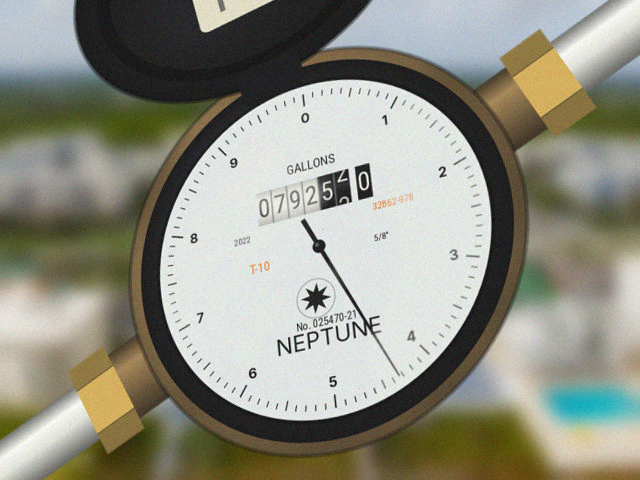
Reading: 792524.3 gal
